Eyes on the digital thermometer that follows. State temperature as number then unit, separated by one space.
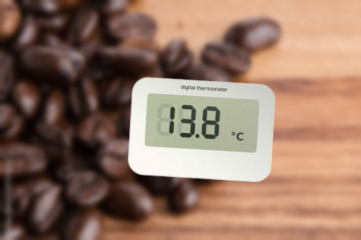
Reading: 13.8 °C
